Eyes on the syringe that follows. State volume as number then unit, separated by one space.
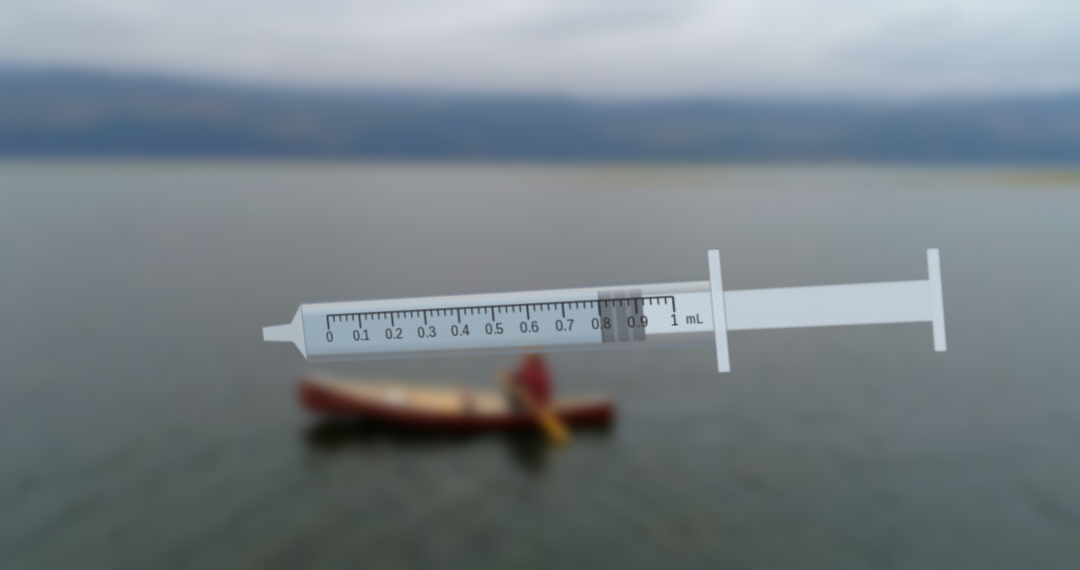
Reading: 0.8 mL
